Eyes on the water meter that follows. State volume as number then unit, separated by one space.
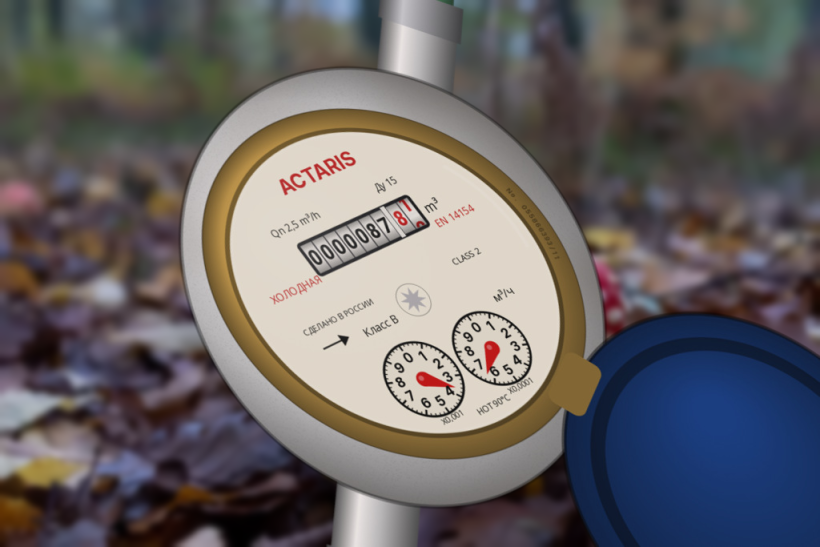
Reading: 87.8136 m³
